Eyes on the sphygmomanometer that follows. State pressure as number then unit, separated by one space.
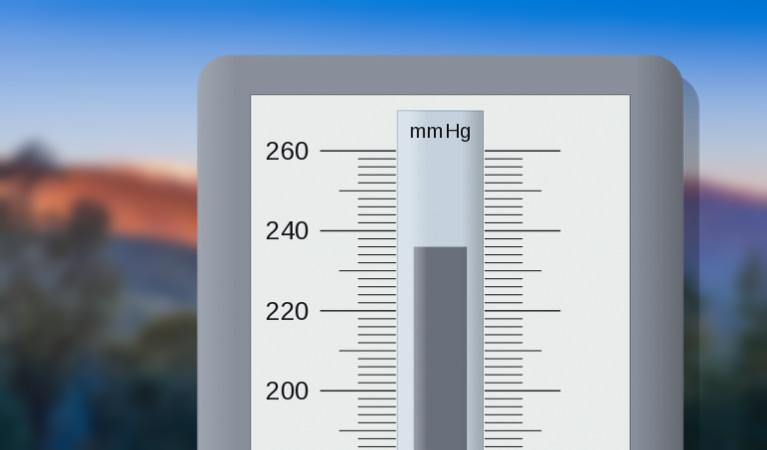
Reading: 236 mmHg
